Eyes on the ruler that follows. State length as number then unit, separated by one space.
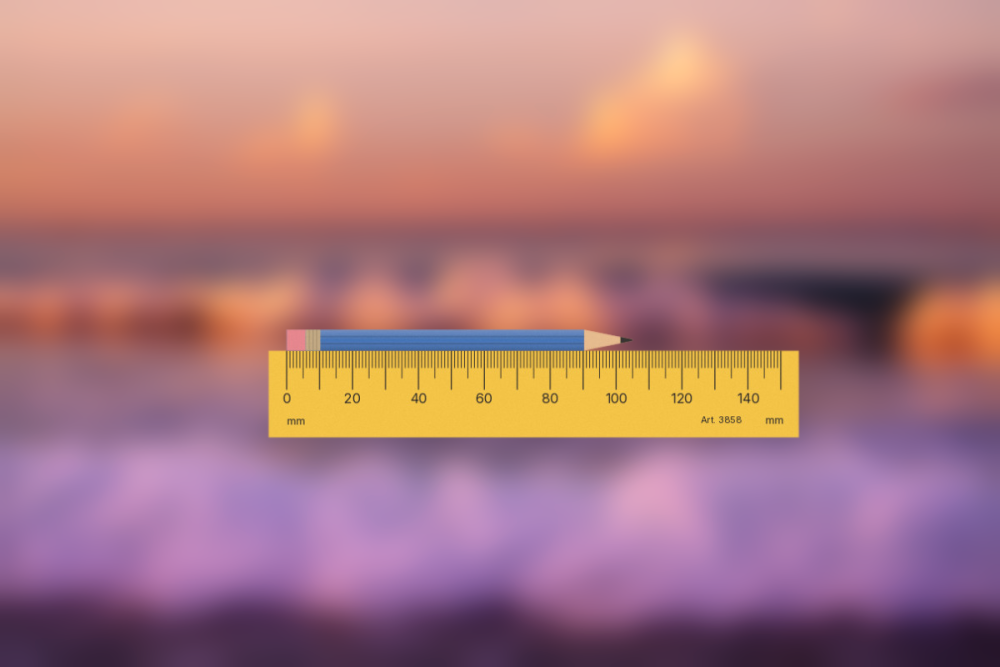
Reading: 105 mm
